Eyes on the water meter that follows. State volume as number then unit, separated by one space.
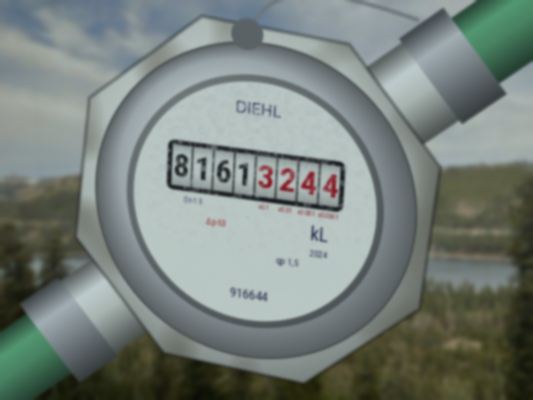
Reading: 8161.3244 kL
